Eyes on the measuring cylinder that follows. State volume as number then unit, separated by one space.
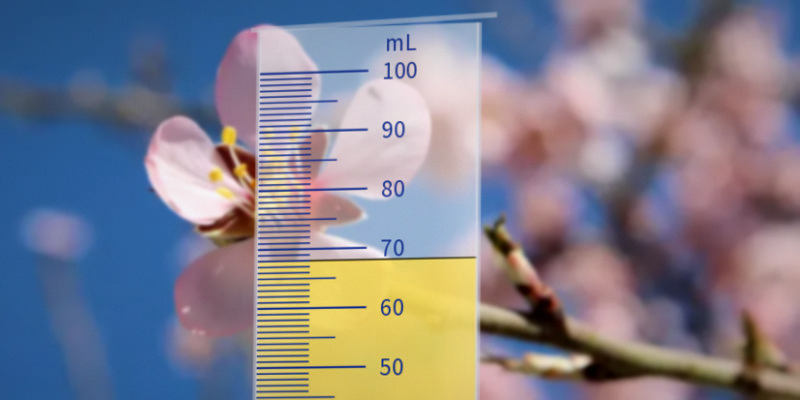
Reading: 68 mL
